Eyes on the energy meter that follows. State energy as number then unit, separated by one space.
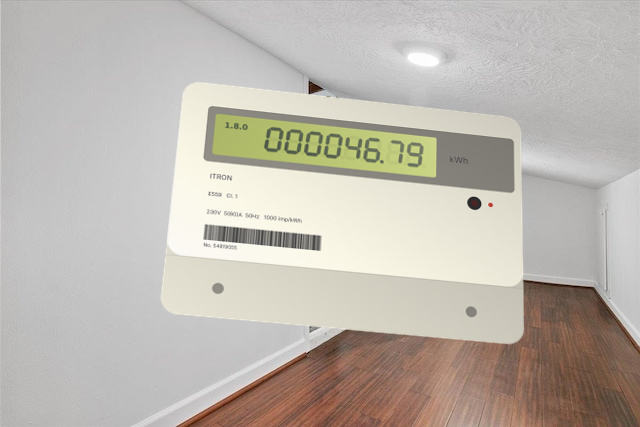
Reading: 46.79 kWh
